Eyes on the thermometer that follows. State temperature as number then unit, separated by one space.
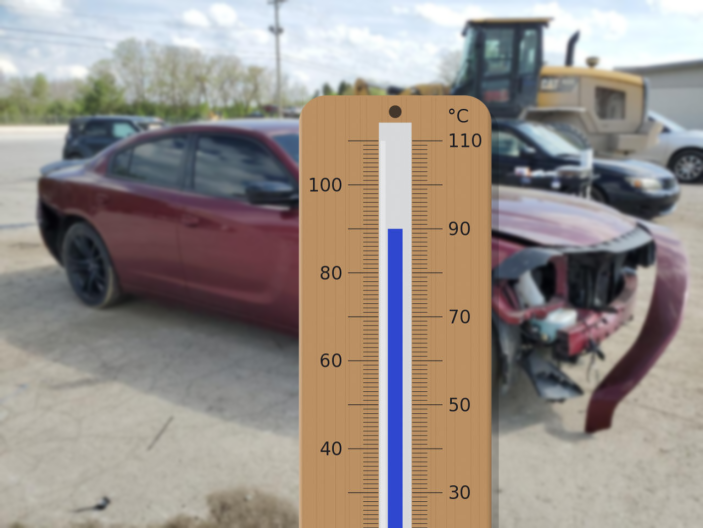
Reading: 90 °C
